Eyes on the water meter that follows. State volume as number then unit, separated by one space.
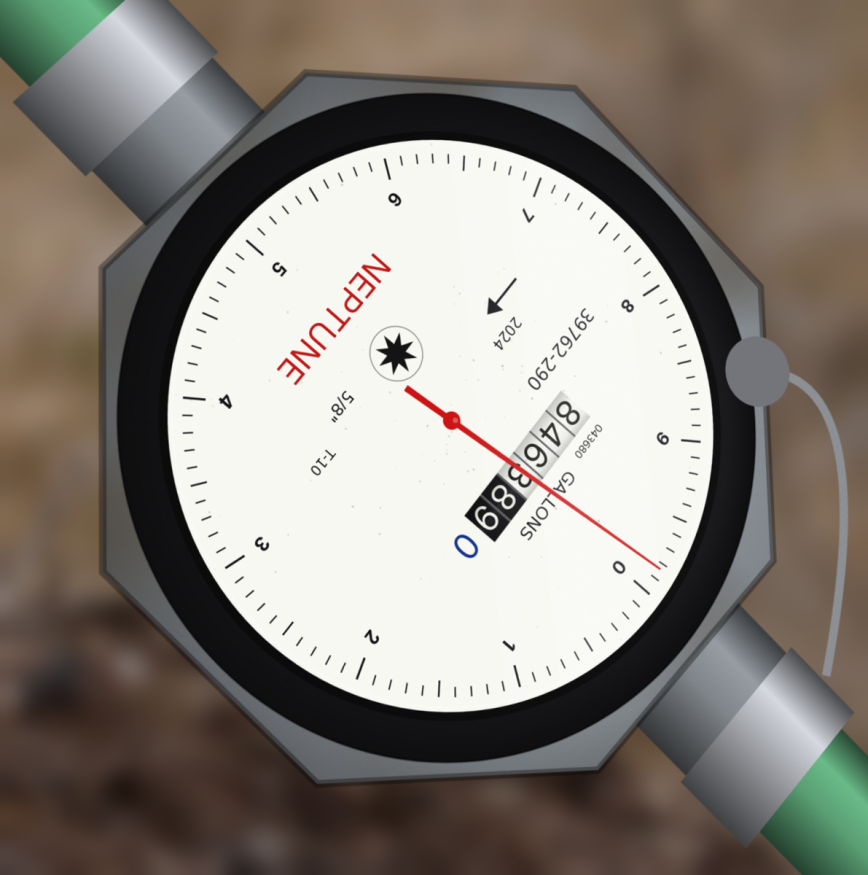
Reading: 8463889.8 gal
